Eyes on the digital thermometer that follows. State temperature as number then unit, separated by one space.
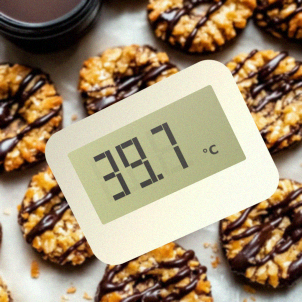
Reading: 39.7 °C
